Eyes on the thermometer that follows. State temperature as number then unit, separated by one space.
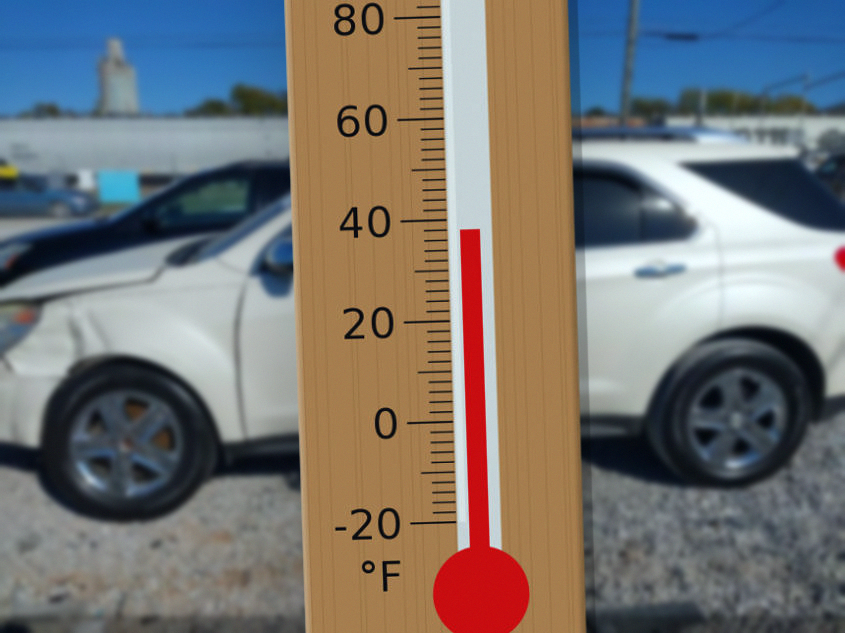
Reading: 38 °F
